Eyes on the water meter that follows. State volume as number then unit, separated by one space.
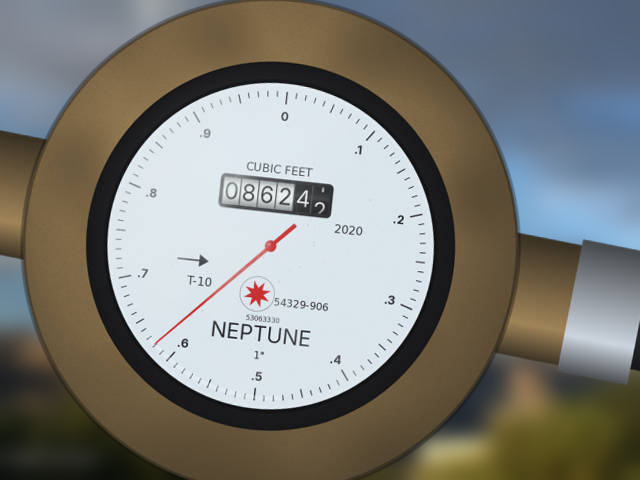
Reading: 86241.62 ft³
